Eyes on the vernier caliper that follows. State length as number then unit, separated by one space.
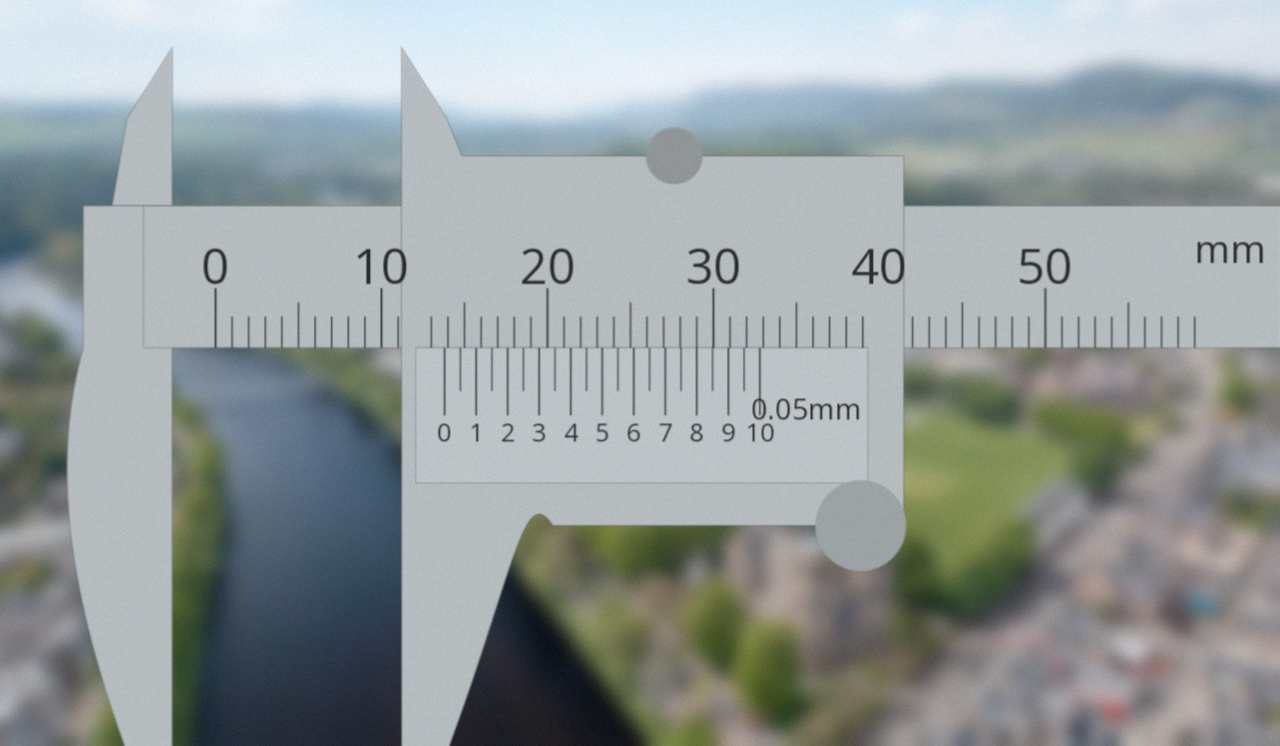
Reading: 13.8 mm
